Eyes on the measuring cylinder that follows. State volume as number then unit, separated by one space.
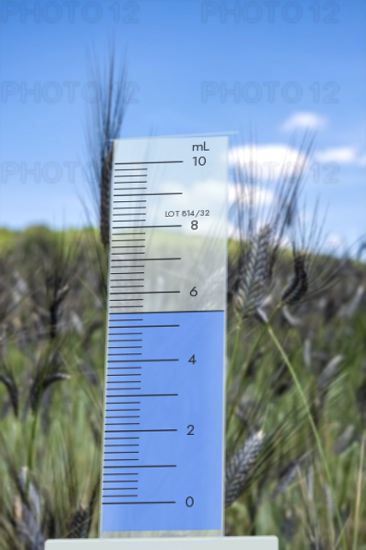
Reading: 5.4 mL
